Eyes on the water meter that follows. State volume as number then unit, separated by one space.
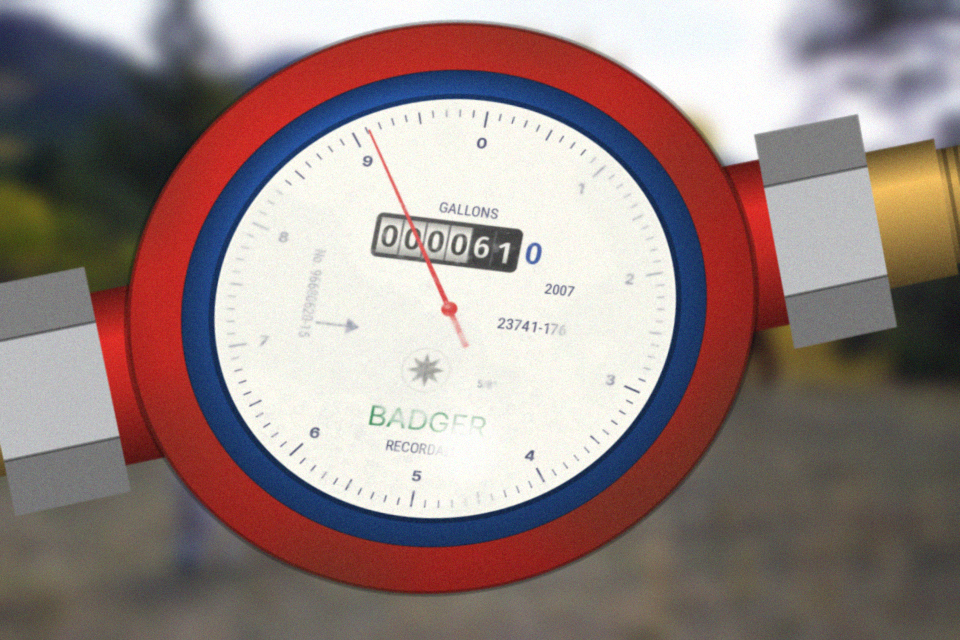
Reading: 609.1 gal
